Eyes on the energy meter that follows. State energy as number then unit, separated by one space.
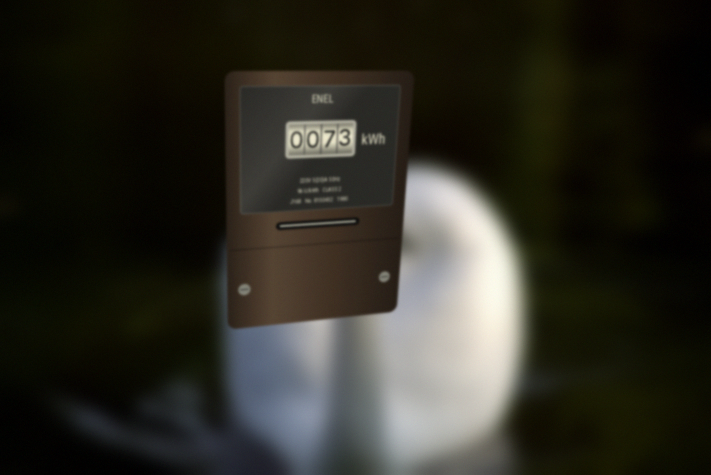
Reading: 73 kWh
